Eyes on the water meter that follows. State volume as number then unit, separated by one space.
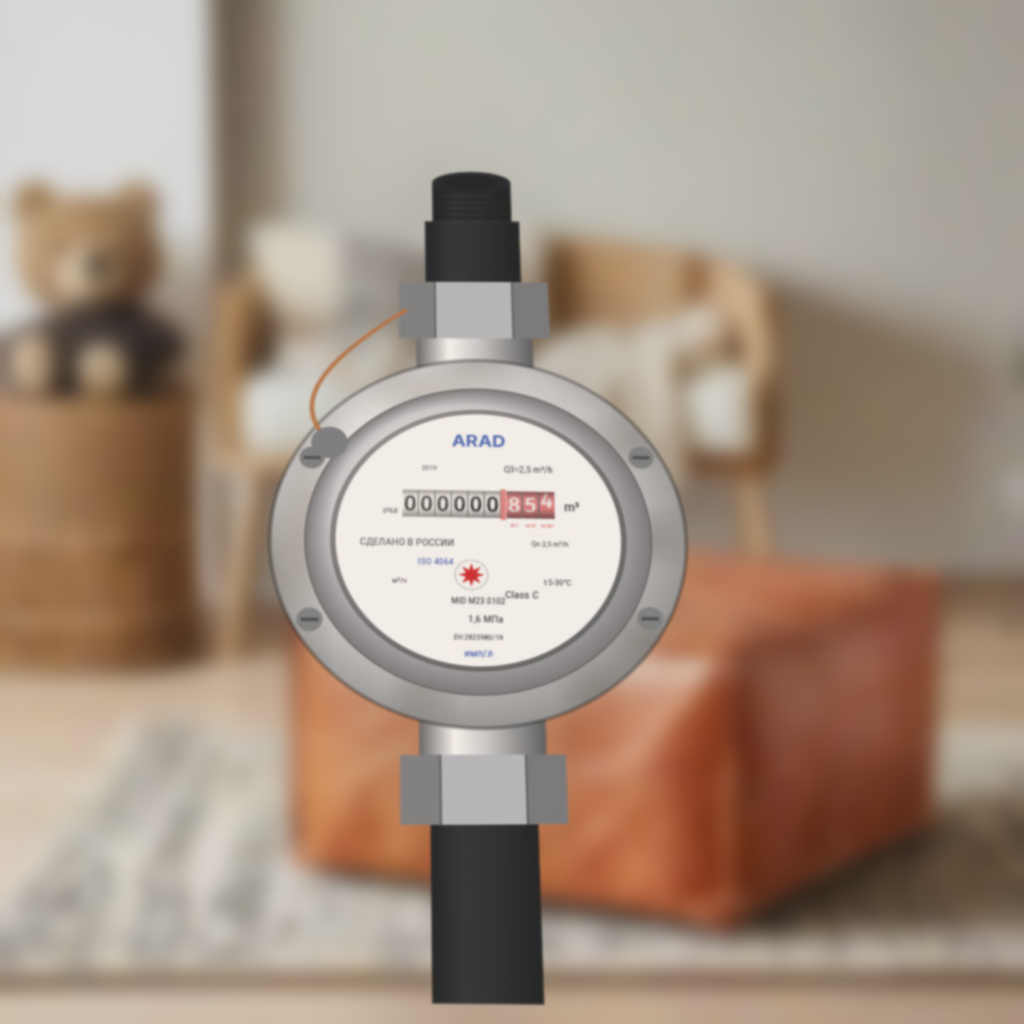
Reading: 0.854 m³
